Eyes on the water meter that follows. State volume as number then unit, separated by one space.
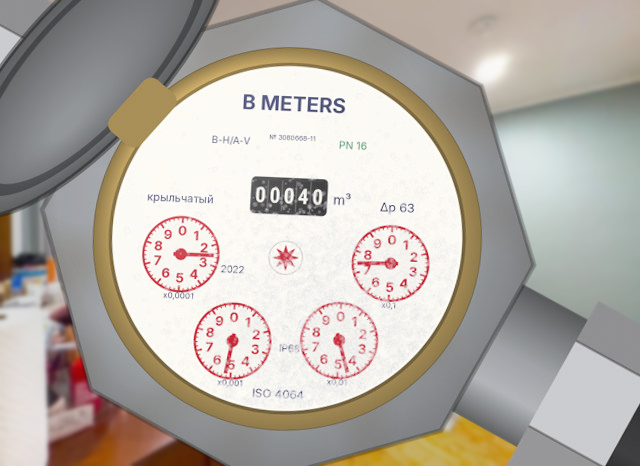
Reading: 40.7452 m³
